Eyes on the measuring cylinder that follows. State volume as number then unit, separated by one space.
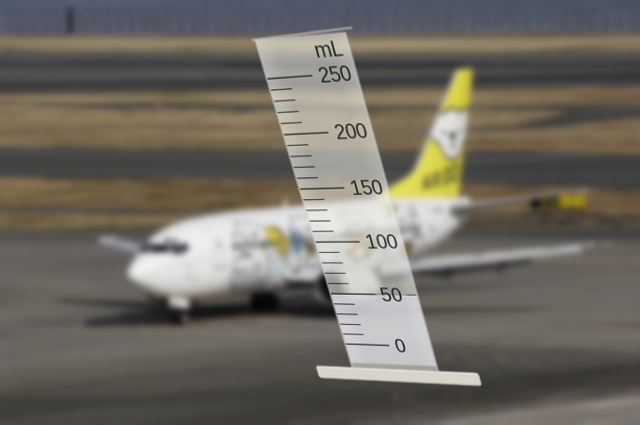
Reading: 50 mL
